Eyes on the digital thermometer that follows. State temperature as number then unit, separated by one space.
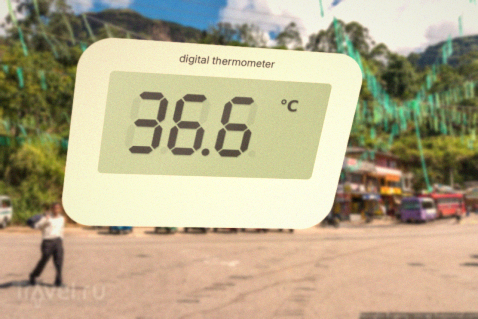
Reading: 36.6 °C
